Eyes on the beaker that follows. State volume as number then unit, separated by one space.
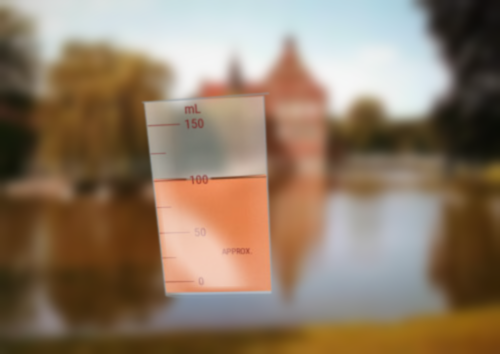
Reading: 100 mL
